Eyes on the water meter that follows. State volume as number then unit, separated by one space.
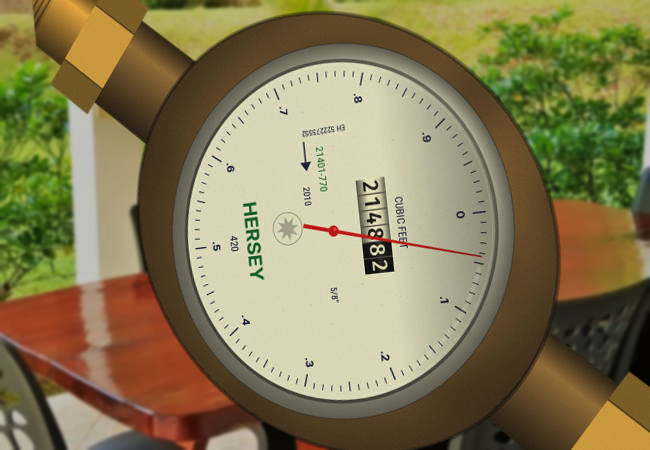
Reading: 214882.04 ft³
